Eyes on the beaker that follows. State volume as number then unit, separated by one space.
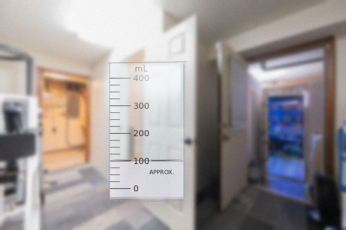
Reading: 100 mL
